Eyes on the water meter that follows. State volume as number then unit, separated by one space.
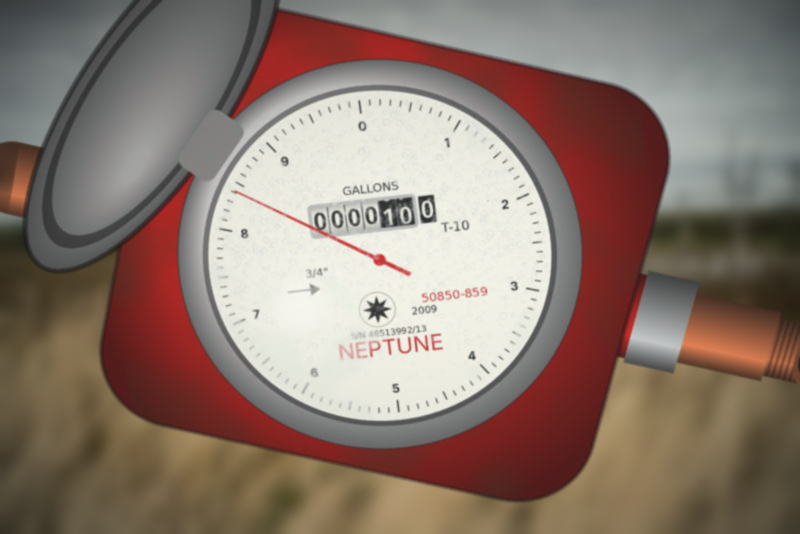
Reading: 98.4 gal
